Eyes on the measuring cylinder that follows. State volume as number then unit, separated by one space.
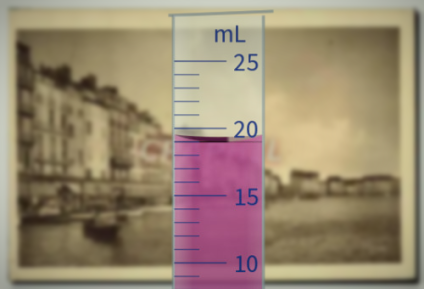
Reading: 19 mL
